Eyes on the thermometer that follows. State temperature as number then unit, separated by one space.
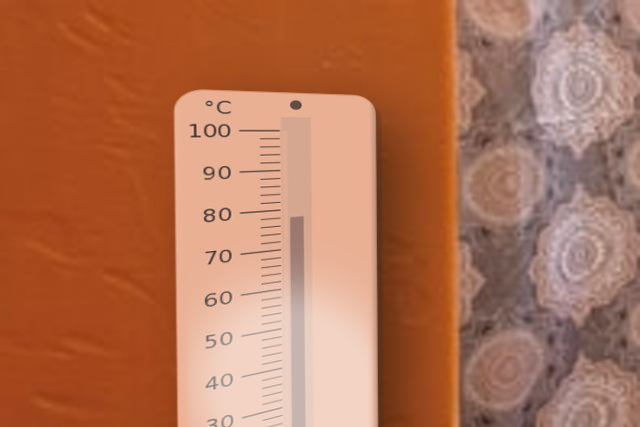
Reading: 78 °C
